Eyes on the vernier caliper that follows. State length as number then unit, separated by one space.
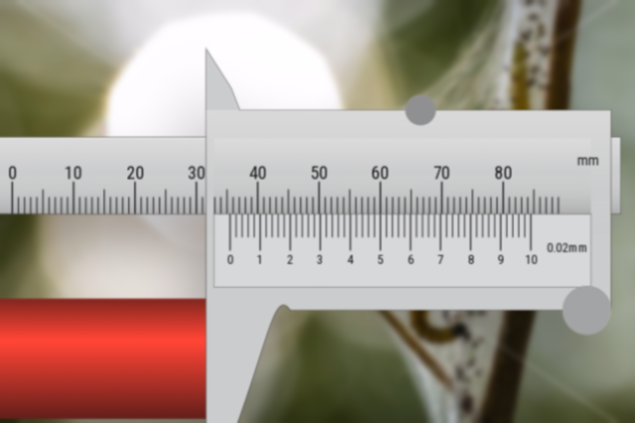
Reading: 35.5 mm
